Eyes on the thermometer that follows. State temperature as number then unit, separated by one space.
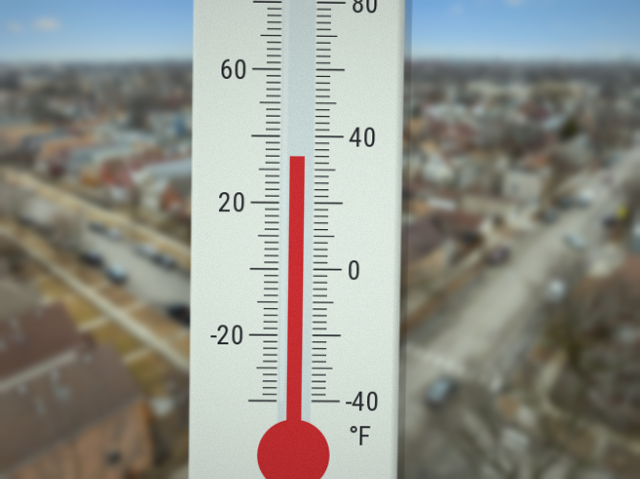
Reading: 34 °F
